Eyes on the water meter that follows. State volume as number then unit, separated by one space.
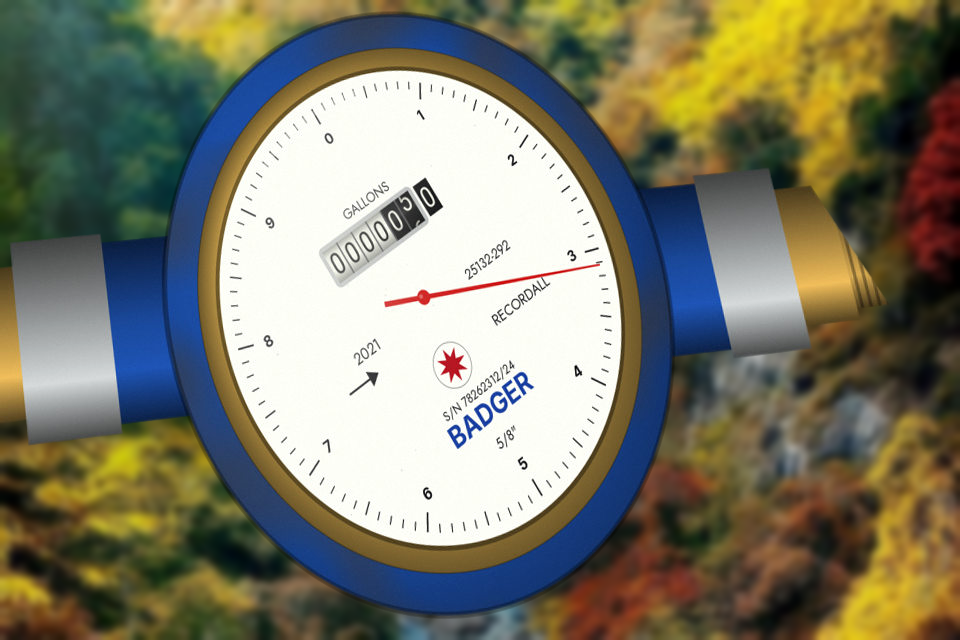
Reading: 53.1 gal
